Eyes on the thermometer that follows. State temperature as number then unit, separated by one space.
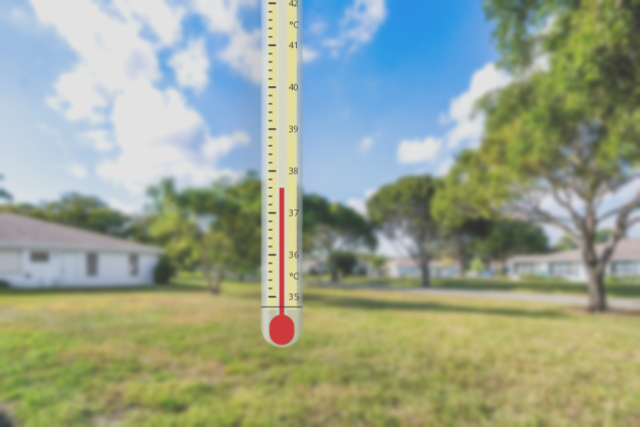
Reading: 37.6 °C
